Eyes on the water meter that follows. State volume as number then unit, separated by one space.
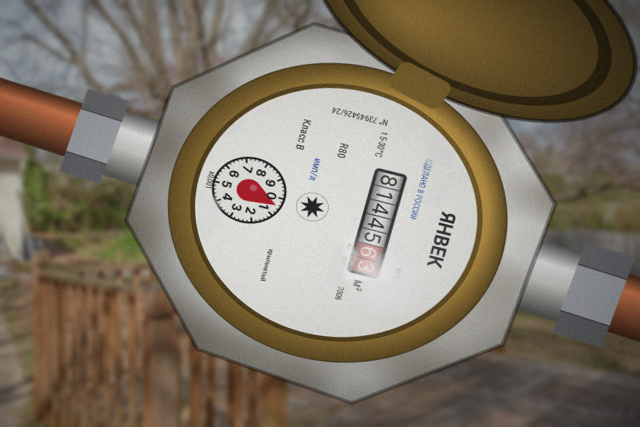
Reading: 81445.630 m³
